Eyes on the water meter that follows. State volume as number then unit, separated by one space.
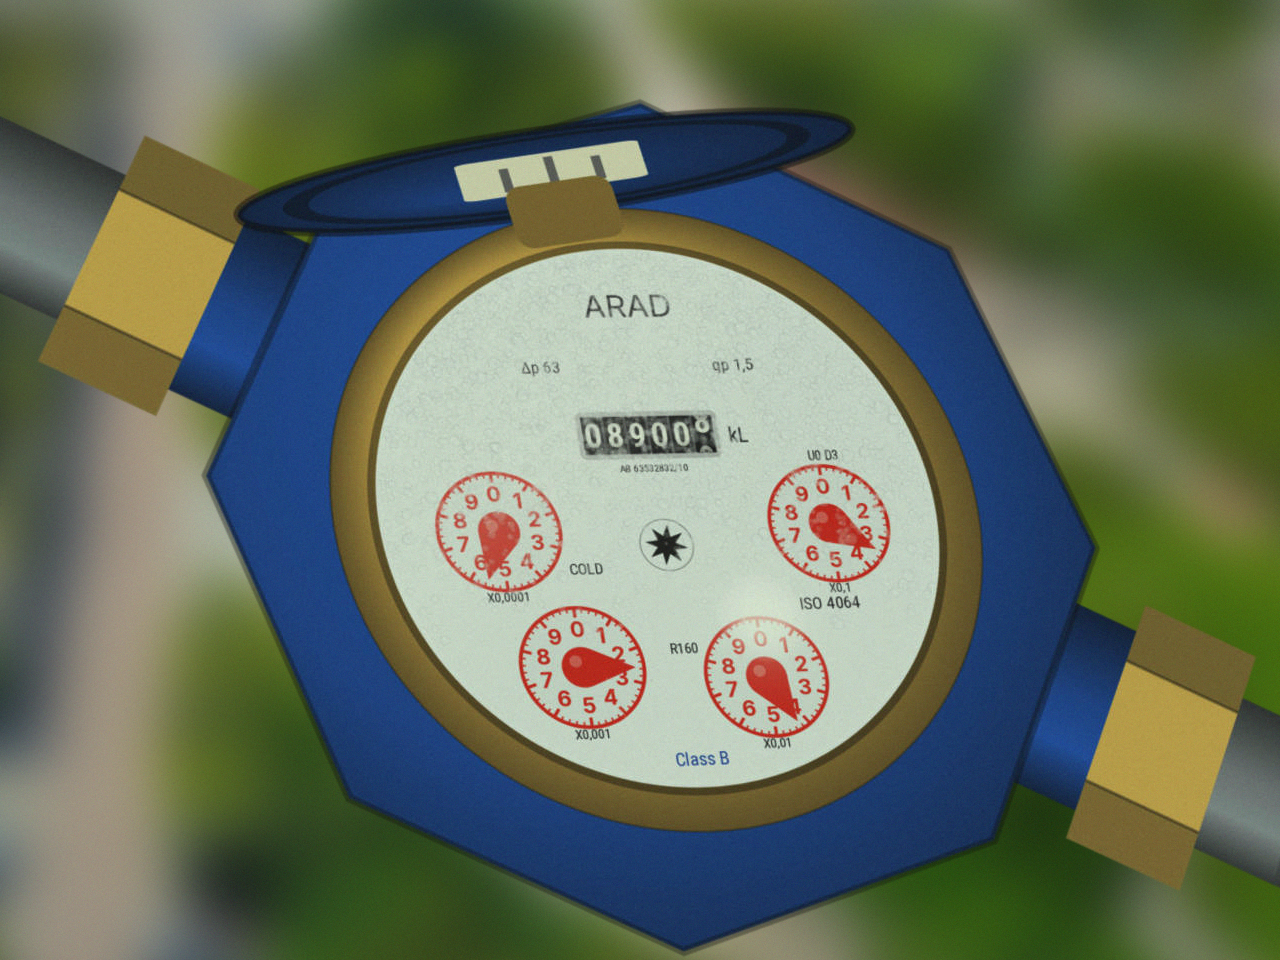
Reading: 89008.3425 kL
